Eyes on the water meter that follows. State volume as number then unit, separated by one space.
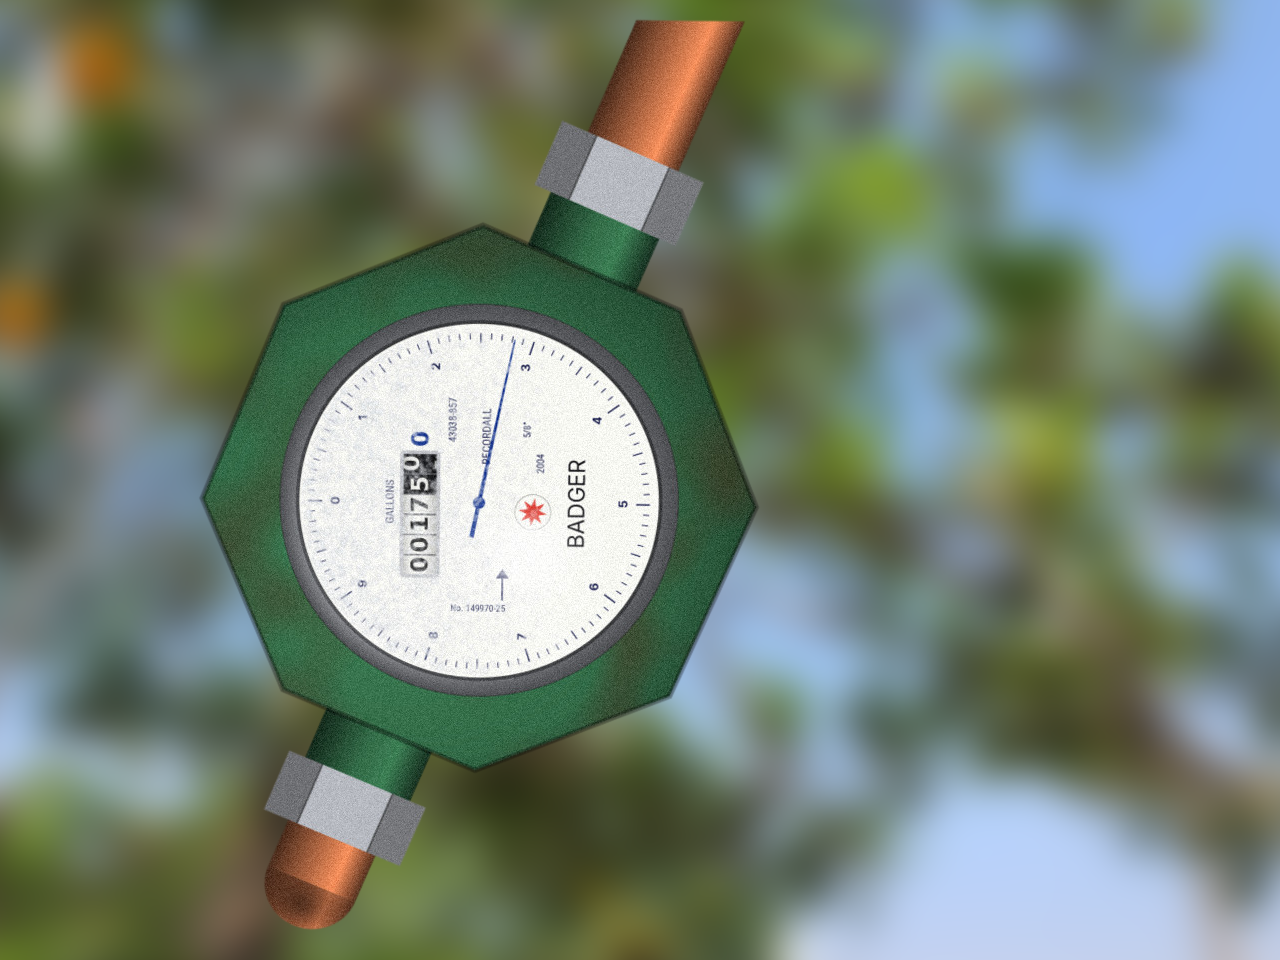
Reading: 17502.8 gal
